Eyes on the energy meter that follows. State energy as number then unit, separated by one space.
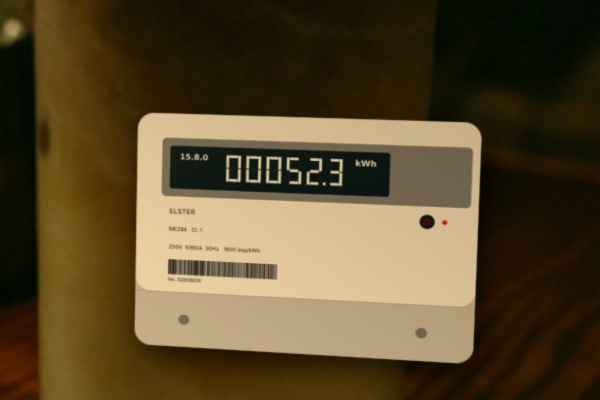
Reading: 52.3 kWh
